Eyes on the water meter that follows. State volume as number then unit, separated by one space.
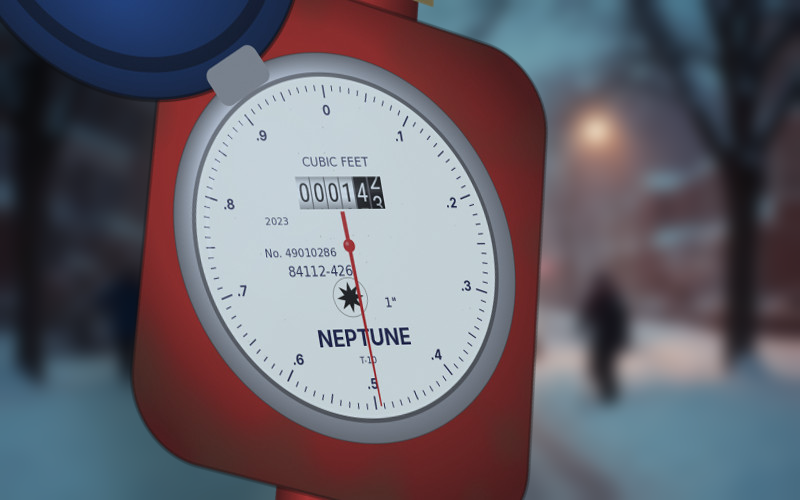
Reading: 142.49 ft³
